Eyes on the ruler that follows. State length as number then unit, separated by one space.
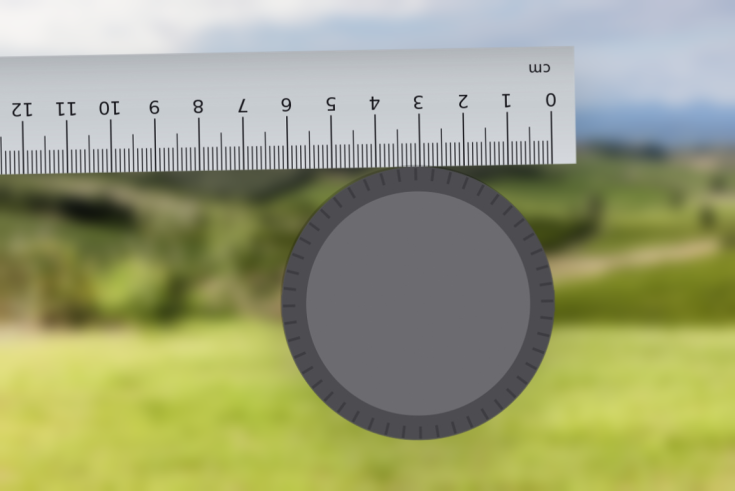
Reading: 6.2 cm
